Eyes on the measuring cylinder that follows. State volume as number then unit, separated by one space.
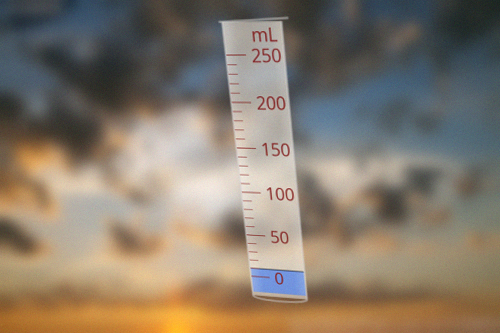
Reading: 10 mL
